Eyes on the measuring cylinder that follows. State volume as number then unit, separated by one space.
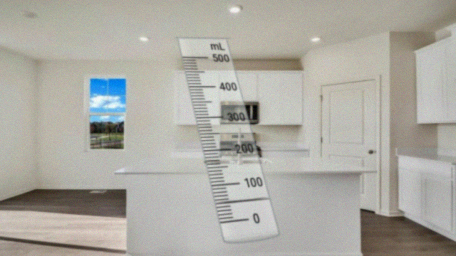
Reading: 50 mL
